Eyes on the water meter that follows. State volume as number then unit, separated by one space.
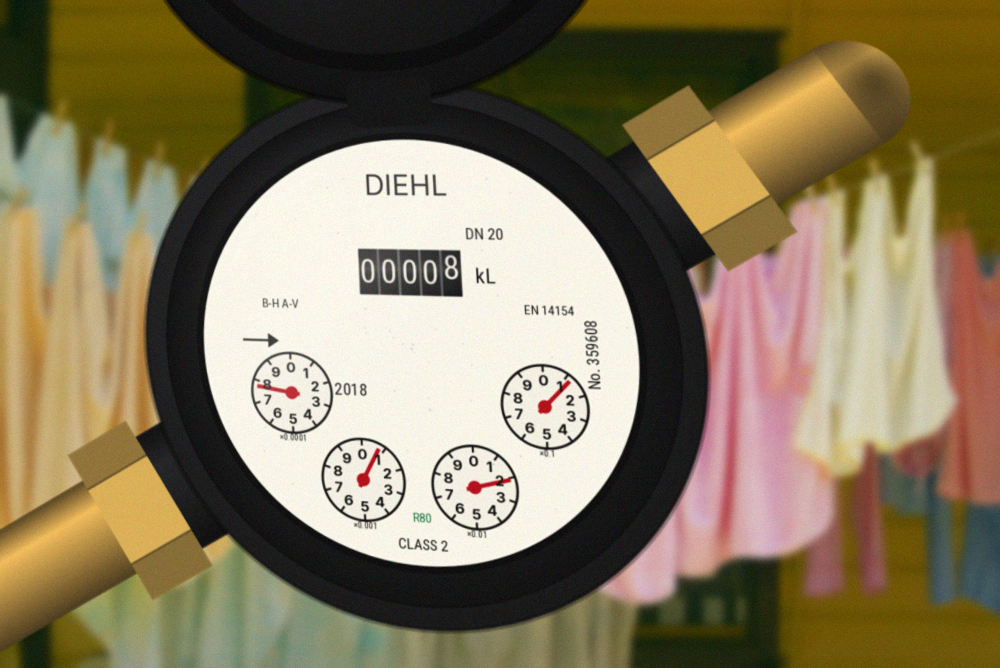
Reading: 8.1207 kL
